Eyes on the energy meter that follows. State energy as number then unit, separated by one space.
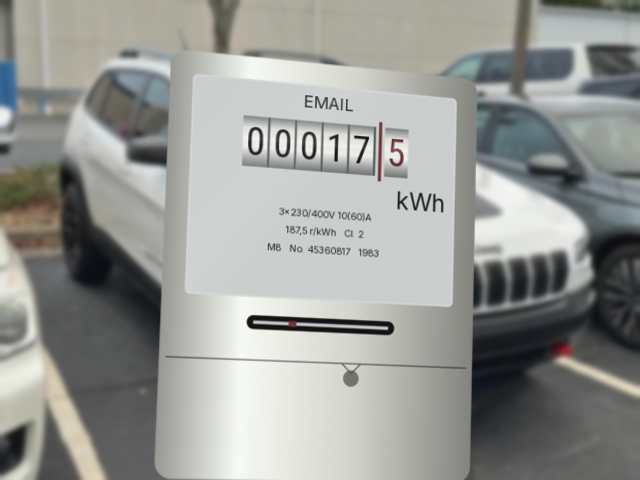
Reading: 17.5 kWh
